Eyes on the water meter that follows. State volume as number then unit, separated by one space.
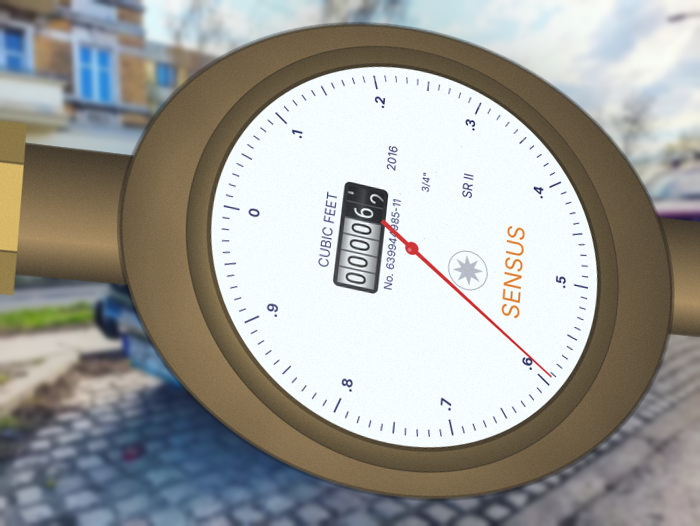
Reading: 61.59 ft³
